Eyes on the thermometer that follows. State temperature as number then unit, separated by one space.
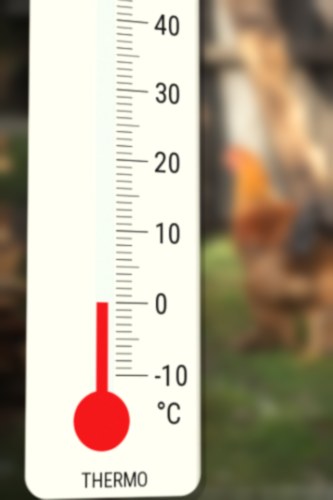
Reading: 0 °C
